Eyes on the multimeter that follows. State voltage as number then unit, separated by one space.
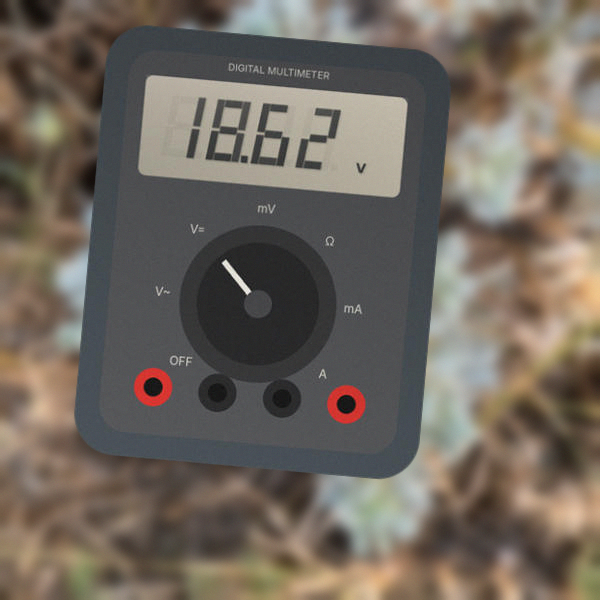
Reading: 18.62 V
